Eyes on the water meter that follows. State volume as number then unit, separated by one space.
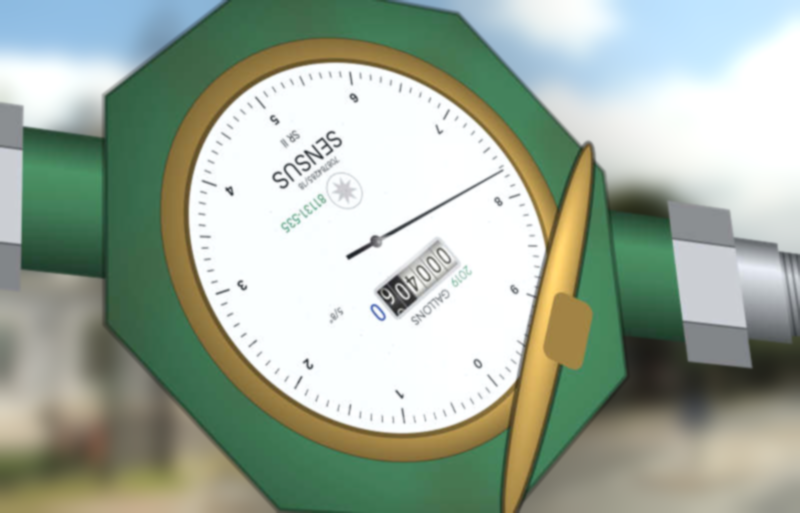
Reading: 4057.7 gal
